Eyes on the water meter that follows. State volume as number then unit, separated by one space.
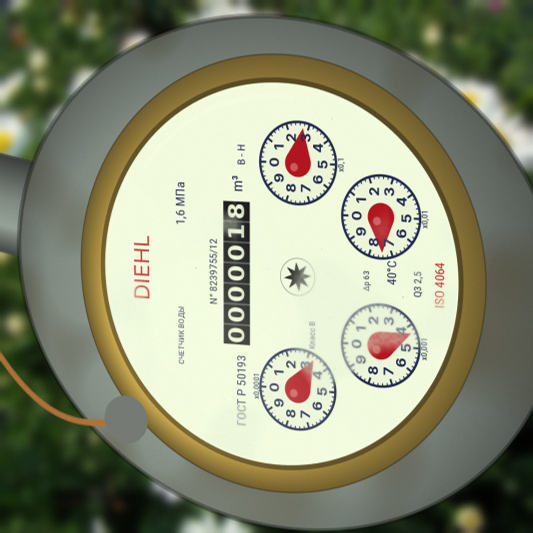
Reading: 18.2743 m³
